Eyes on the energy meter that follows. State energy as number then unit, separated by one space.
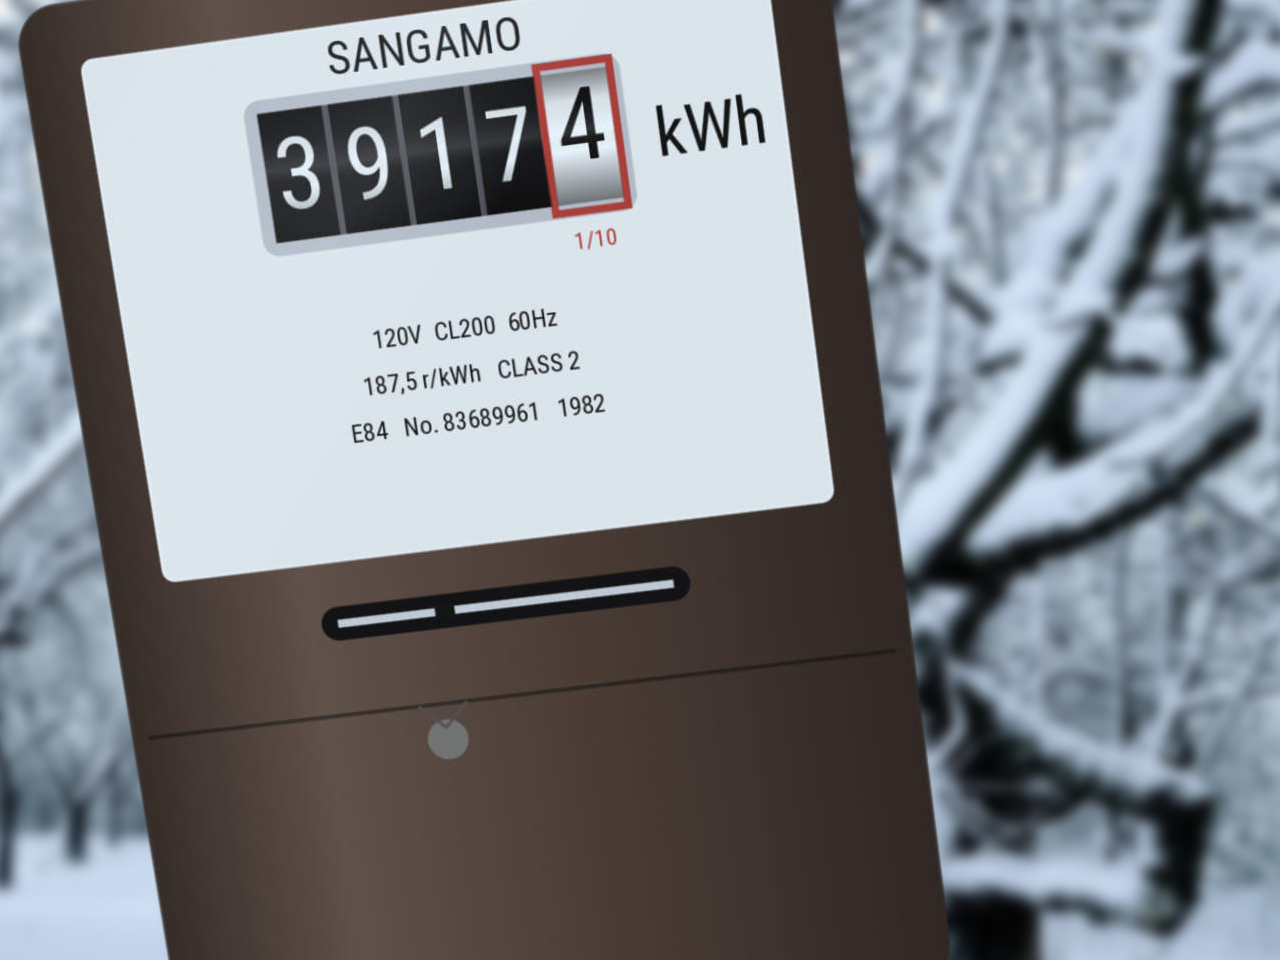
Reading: 3917.4 kWh
